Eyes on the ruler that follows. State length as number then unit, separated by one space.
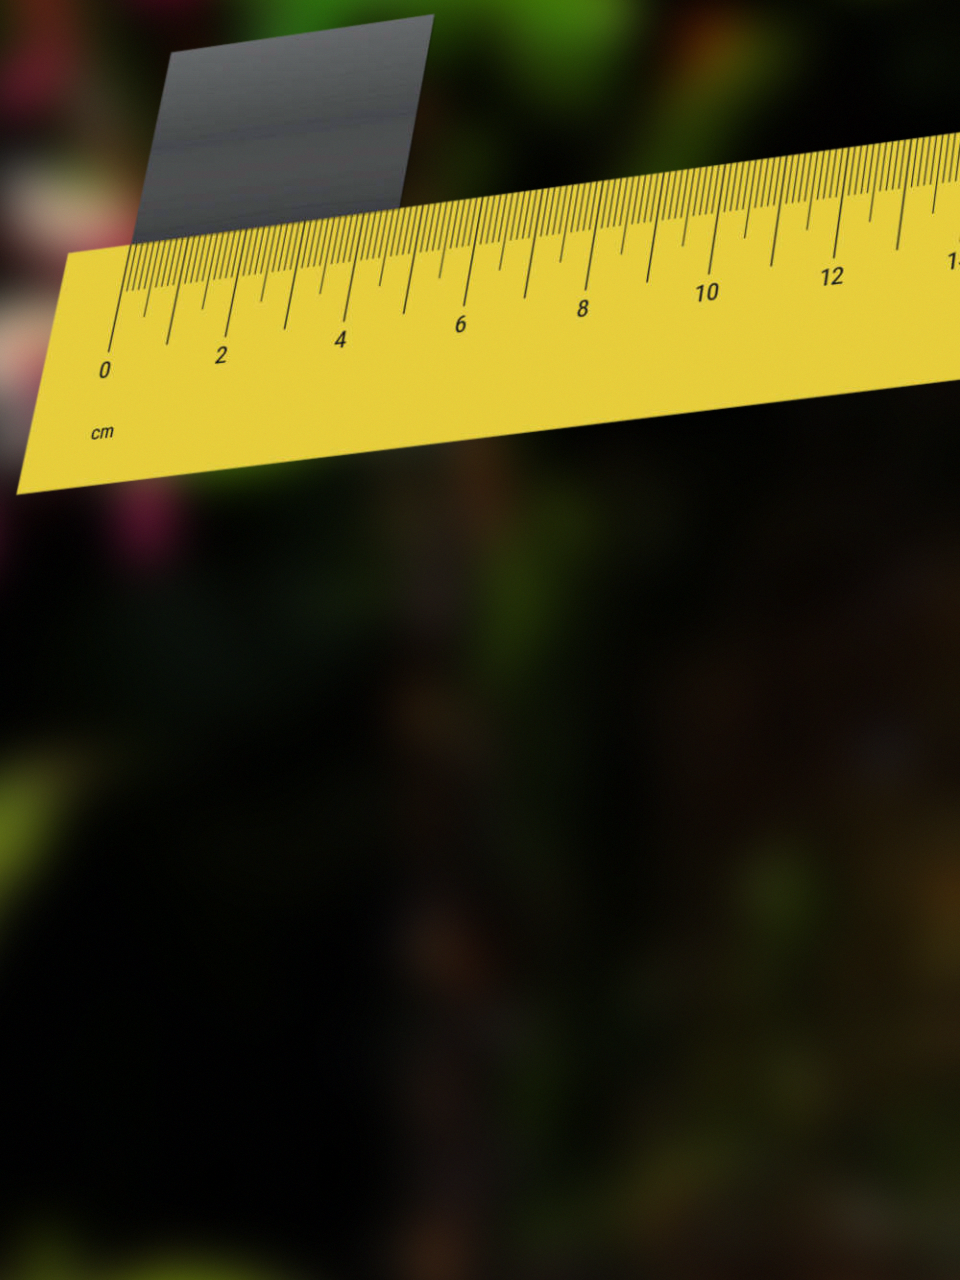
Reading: 4.6 cm
